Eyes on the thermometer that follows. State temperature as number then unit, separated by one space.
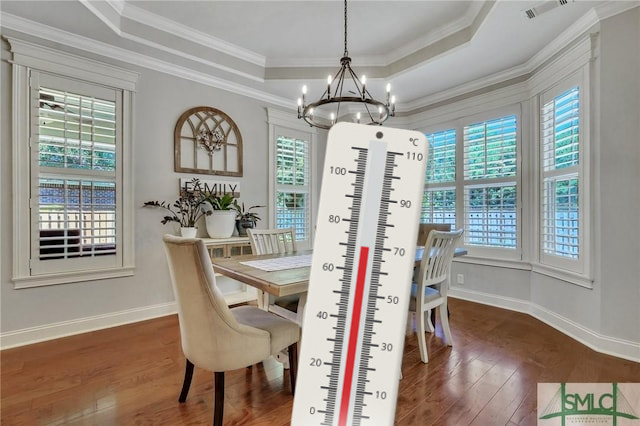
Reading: 70 °C
